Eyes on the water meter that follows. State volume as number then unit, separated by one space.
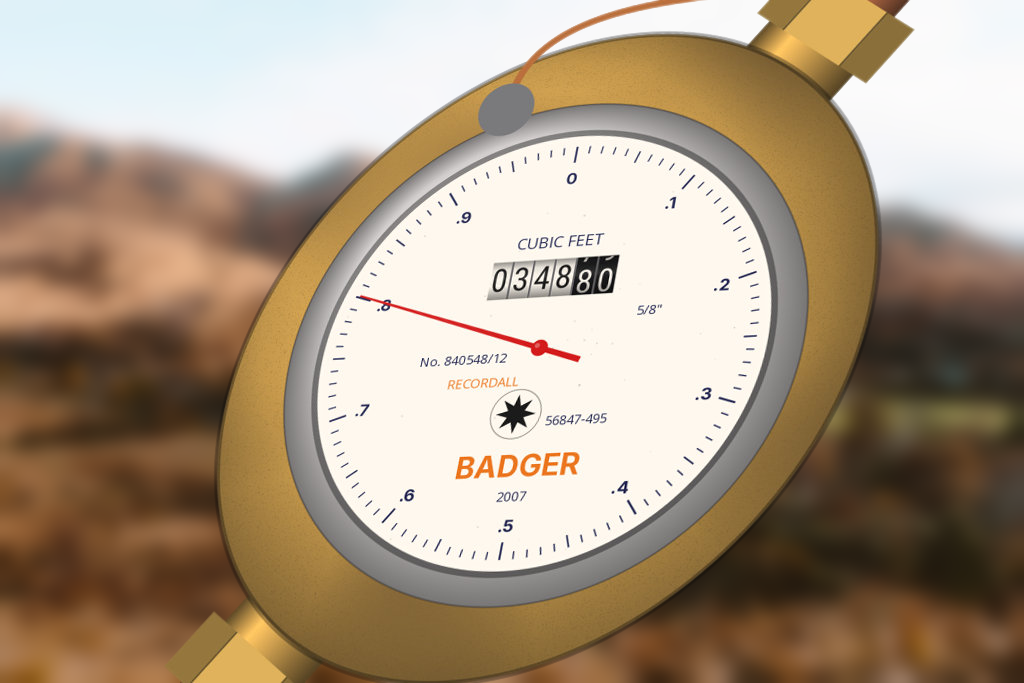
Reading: 34879.80 ft³
